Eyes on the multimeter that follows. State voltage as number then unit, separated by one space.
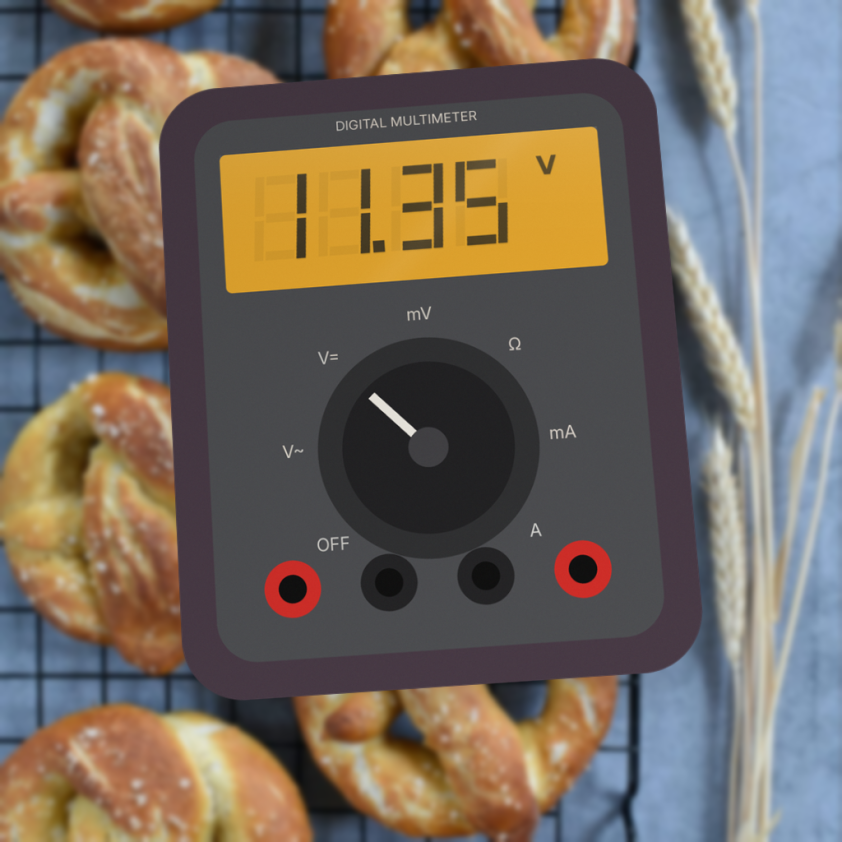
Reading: 11.35 V
